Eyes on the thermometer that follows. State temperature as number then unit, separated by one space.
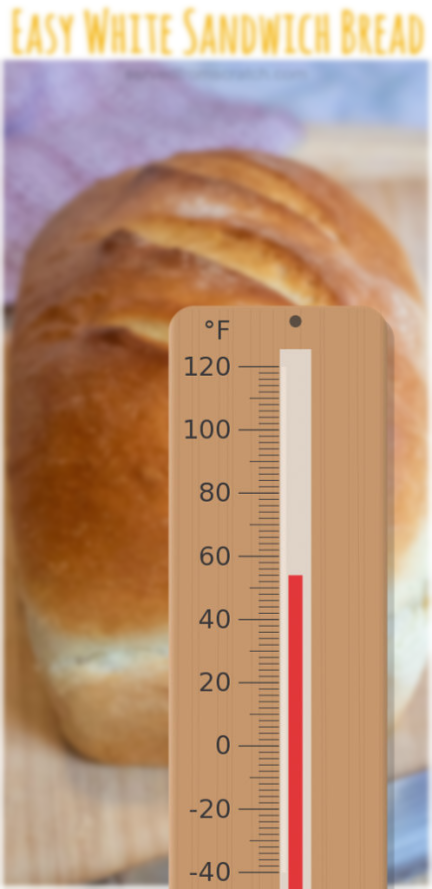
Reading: 54 °F
